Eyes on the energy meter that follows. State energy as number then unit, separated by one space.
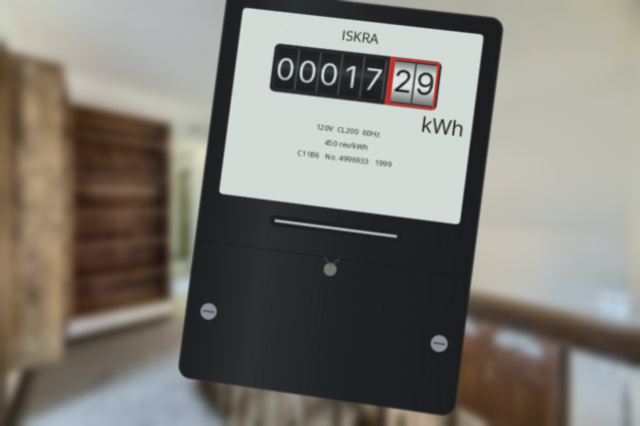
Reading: 17.29 kWh
